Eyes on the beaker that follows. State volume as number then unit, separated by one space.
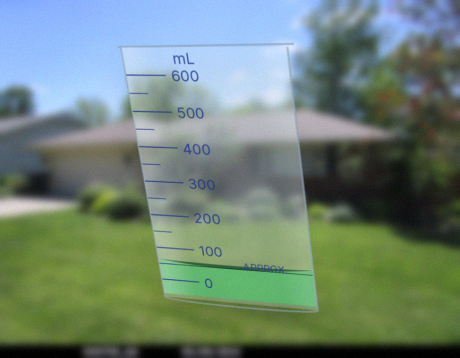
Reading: 50 mL
